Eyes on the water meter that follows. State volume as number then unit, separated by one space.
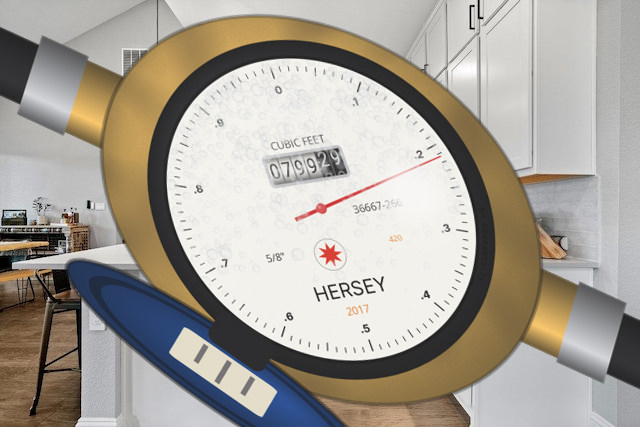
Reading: 79929.21 ft³
